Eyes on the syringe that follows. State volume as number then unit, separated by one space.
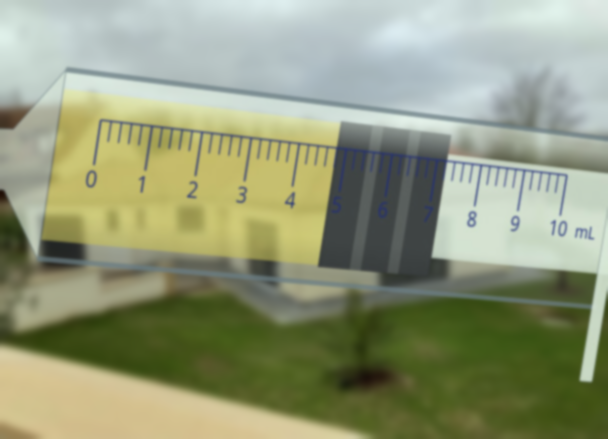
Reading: 4.8 mL
